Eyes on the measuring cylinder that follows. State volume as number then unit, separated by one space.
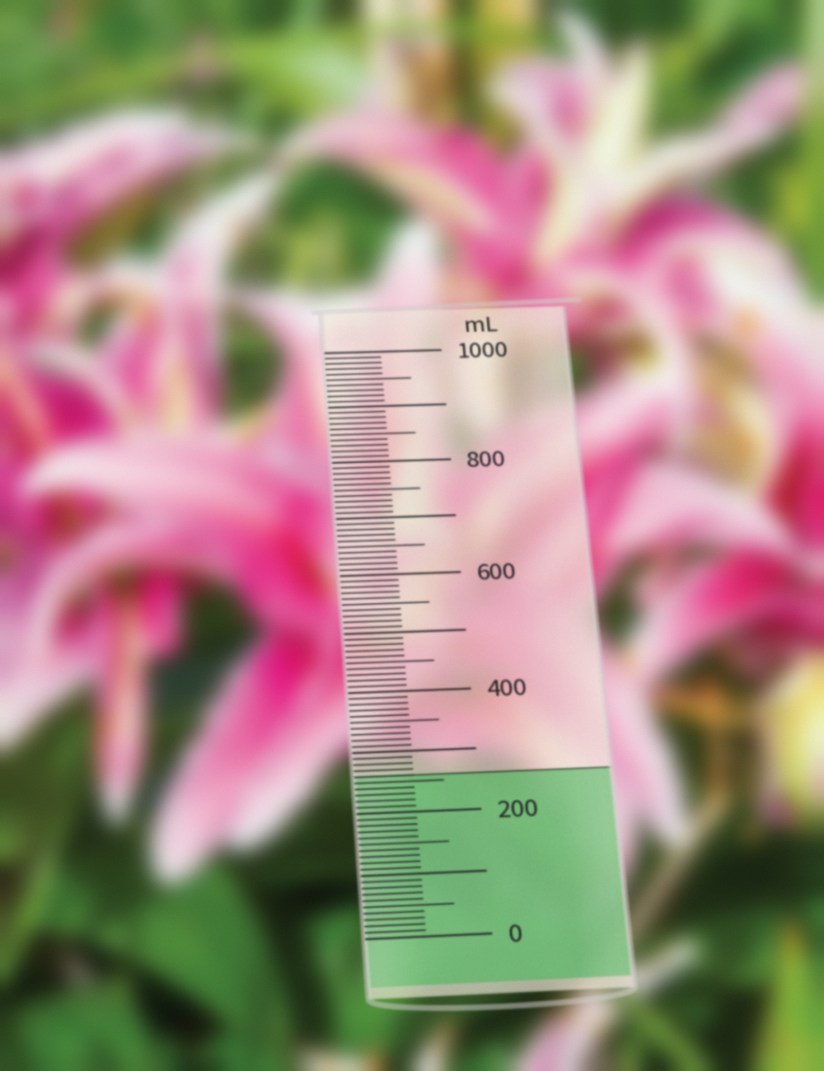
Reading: 260 mL
